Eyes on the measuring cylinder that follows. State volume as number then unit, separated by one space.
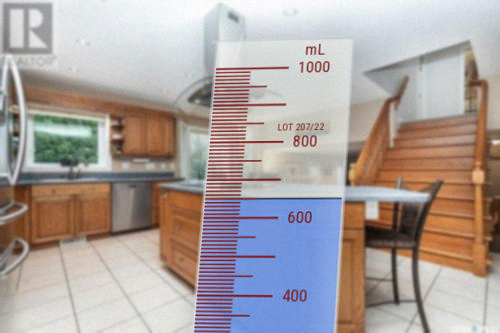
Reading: 650 mL
